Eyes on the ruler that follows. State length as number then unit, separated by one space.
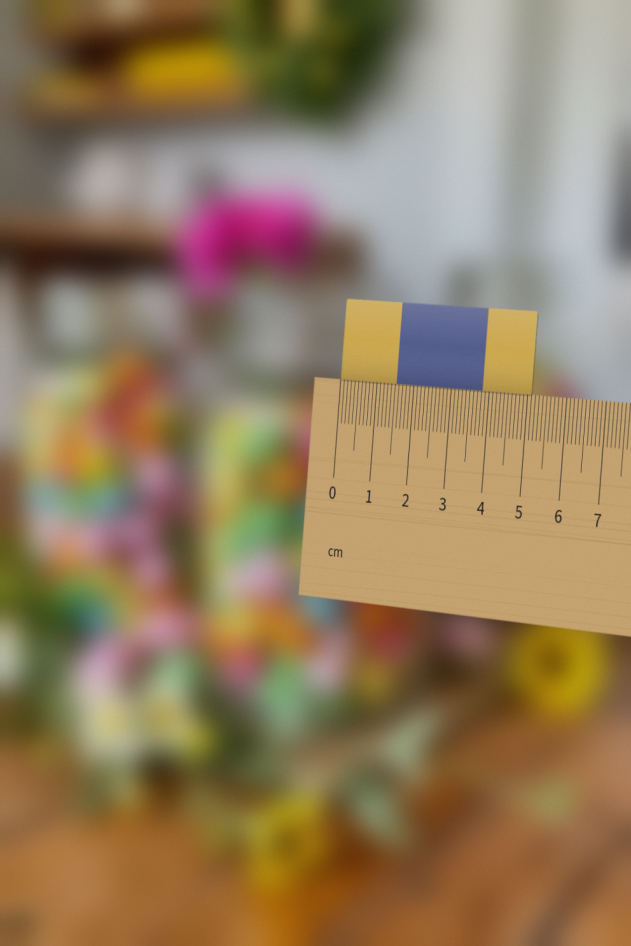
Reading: 5.1 cm
